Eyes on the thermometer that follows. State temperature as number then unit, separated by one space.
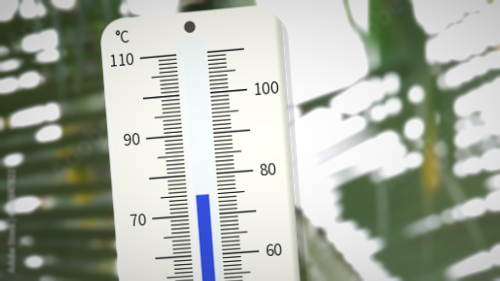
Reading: 75 °C
